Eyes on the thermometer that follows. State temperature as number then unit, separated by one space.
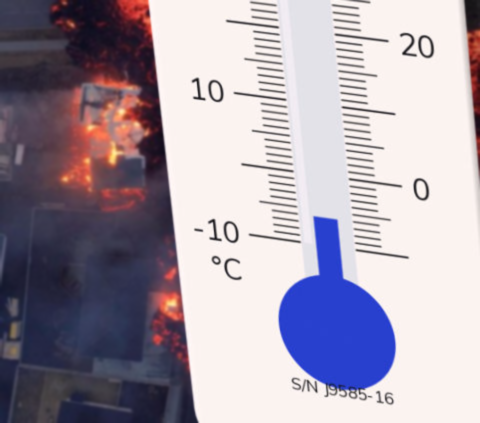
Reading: -6 °C
